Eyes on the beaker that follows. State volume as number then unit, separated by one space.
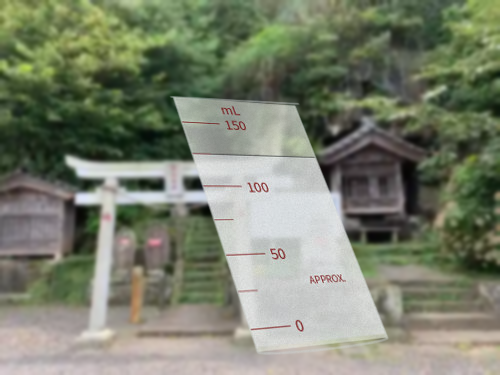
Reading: 125 mL
